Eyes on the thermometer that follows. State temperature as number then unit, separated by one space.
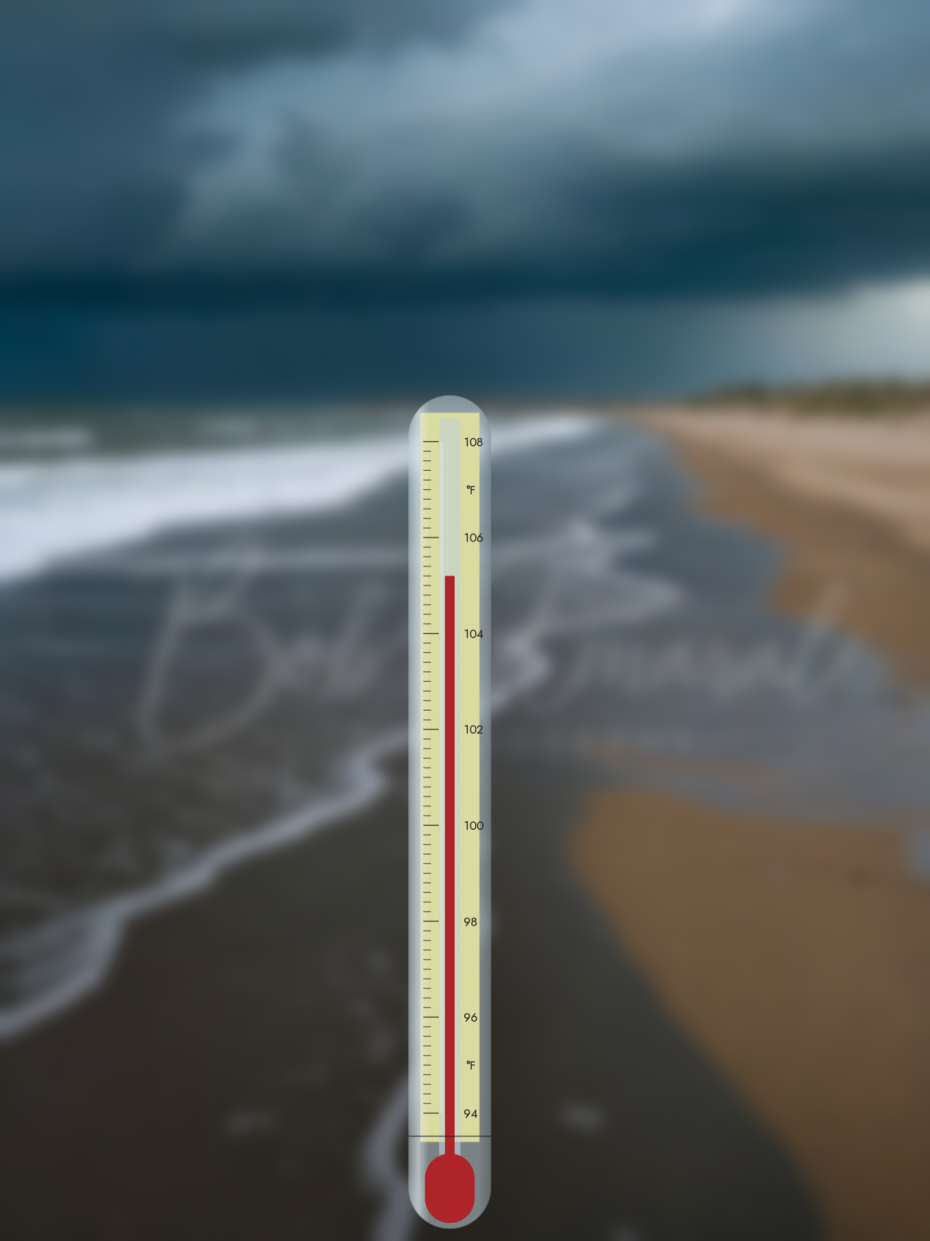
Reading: 105.2 °F
